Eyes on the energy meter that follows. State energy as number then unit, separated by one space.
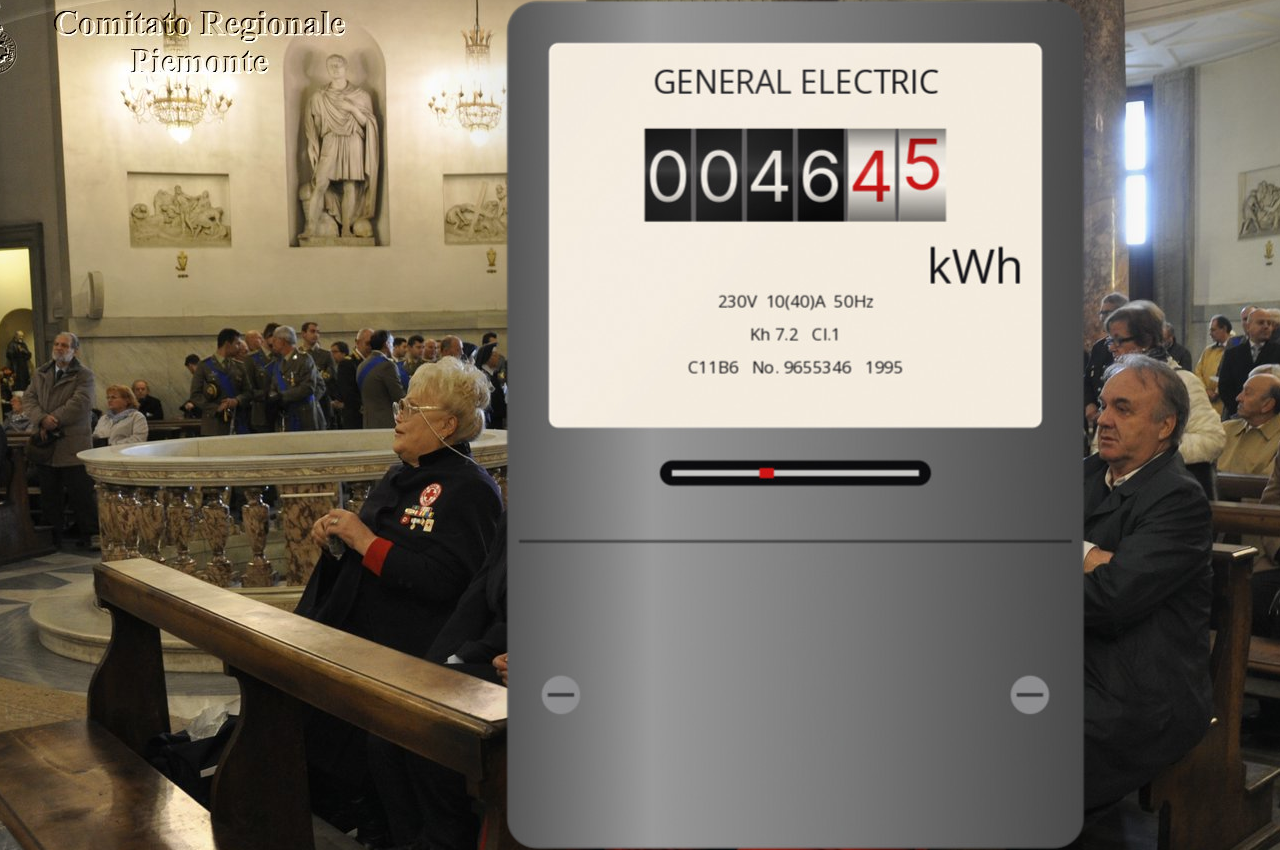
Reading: 46.45 kWh
